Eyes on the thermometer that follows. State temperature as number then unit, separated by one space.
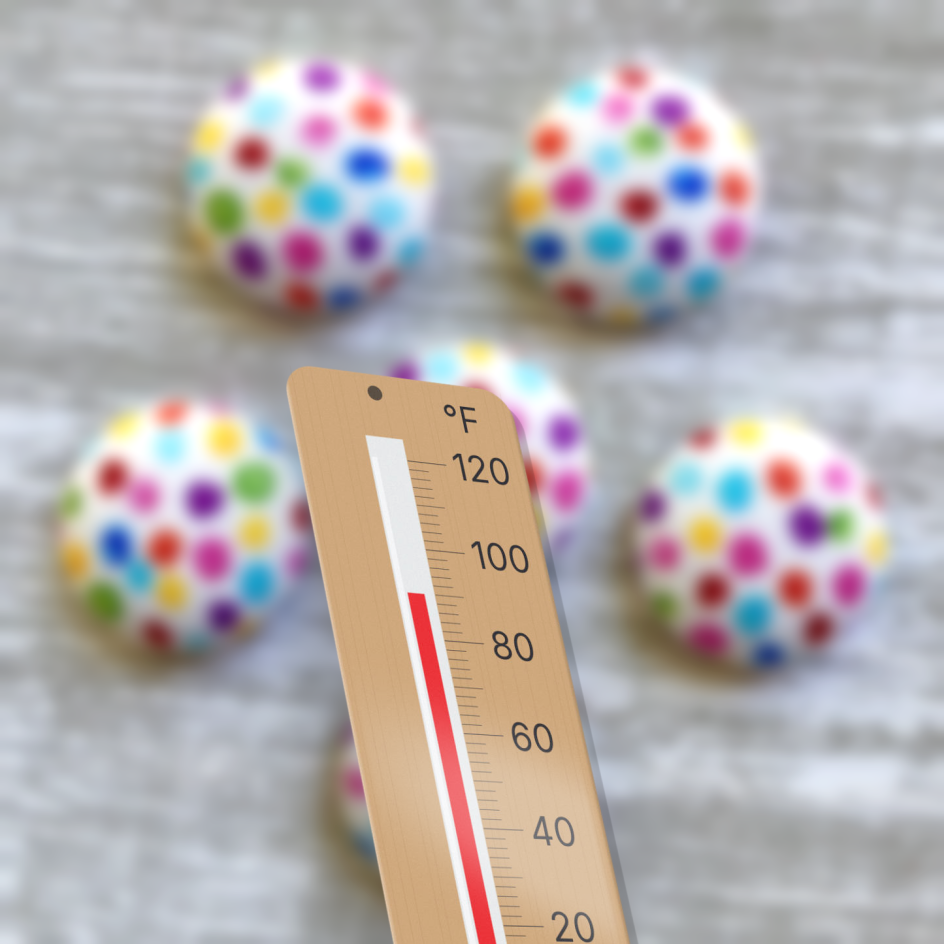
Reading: 90 °F
